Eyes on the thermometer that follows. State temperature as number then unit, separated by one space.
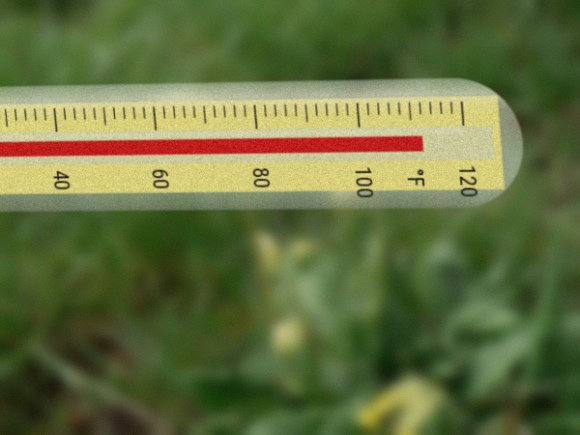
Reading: 112 °F
